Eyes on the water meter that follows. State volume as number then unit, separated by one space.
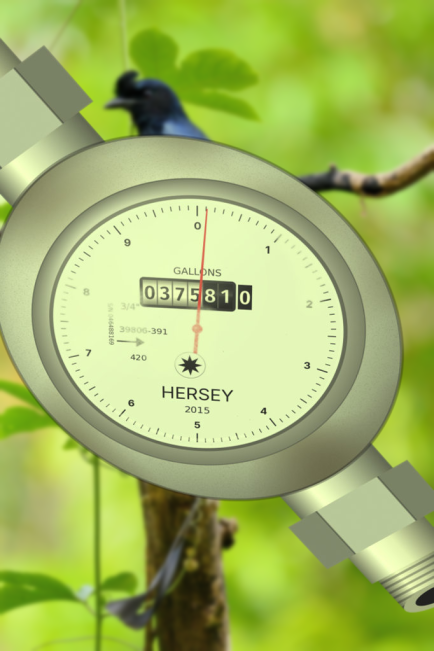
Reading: 375810.1 gal
